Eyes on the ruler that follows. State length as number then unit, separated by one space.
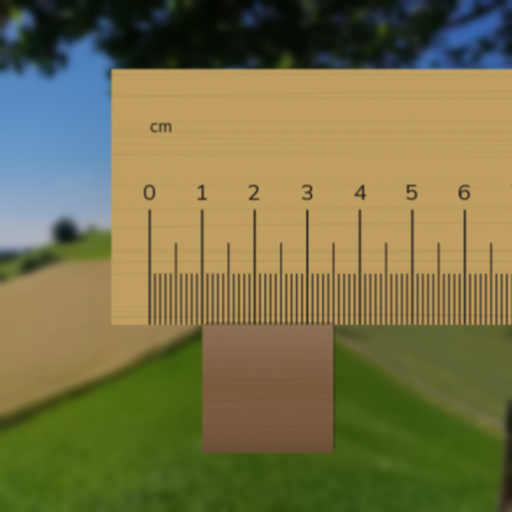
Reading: 2.5 cm
